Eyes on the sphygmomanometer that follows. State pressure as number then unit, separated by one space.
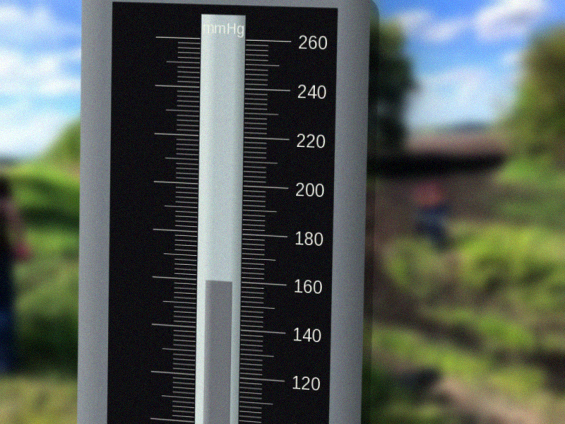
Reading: 160 mmHg
